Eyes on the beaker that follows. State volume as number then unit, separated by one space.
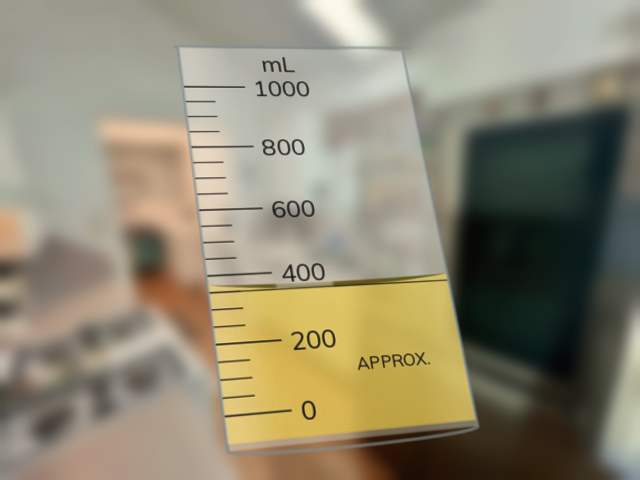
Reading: 350 mL
